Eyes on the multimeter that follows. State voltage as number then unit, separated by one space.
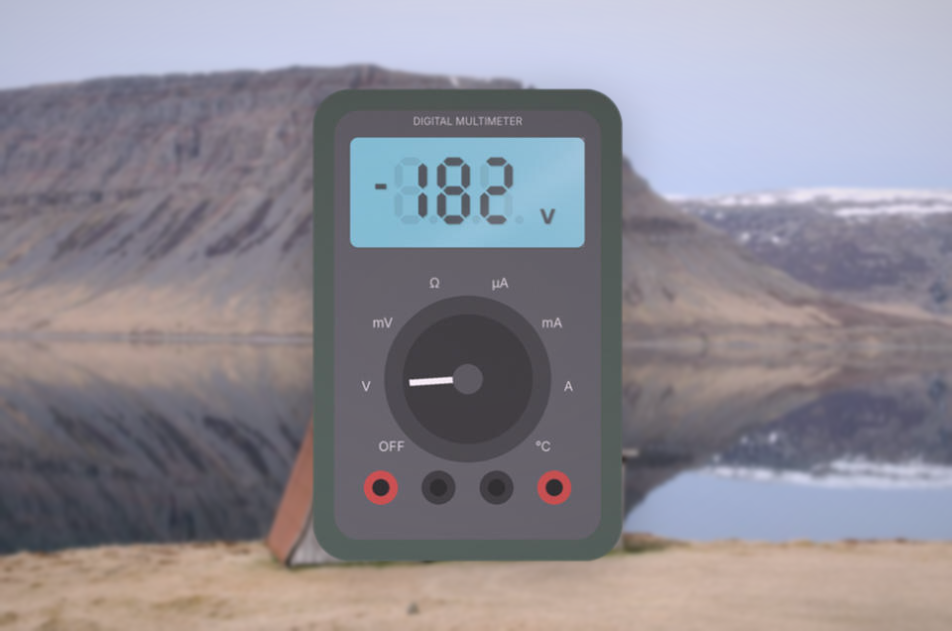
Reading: -182 V
